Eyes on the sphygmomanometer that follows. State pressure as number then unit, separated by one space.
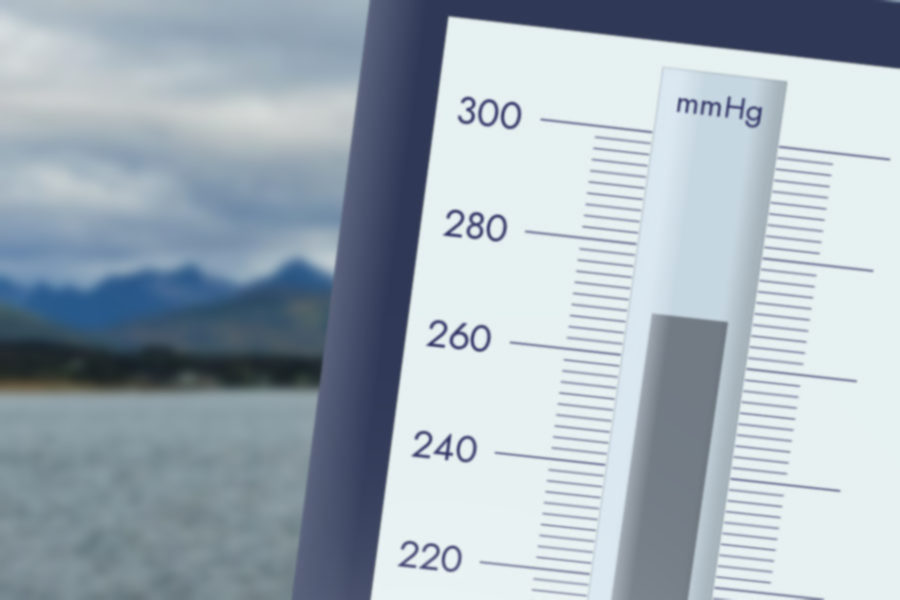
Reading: 268 mmHg
